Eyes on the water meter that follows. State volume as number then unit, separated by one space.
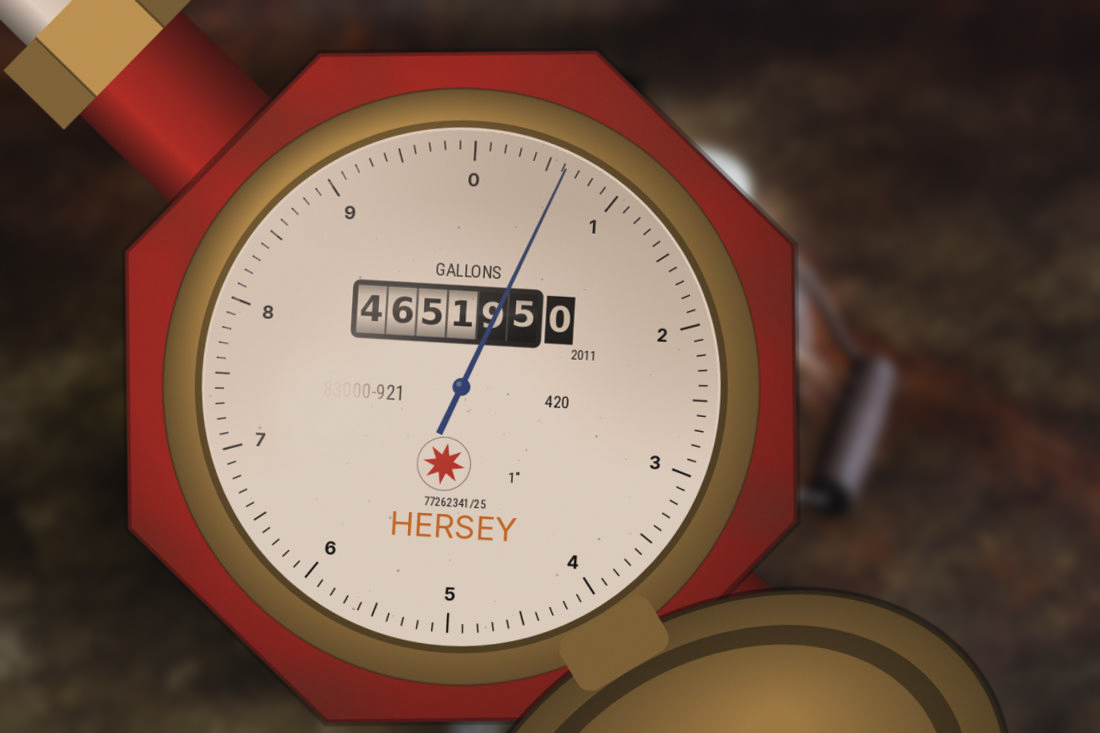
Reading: 4651950.6 gal
